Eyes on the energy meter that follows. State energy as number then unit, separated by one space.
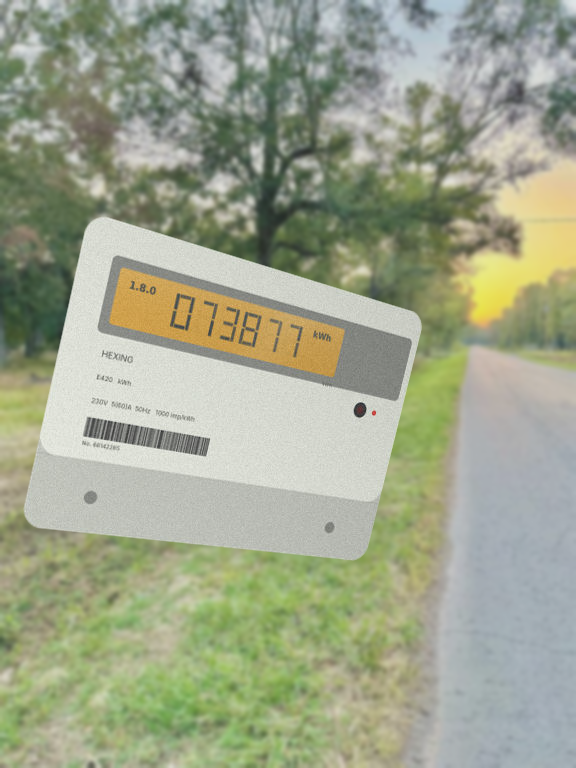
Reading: 73877 kWh
